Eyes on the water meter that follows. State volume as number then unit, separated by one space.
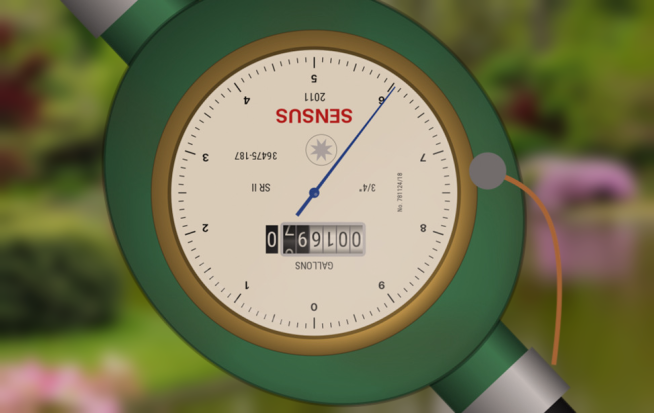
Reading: 16966.0 gal
